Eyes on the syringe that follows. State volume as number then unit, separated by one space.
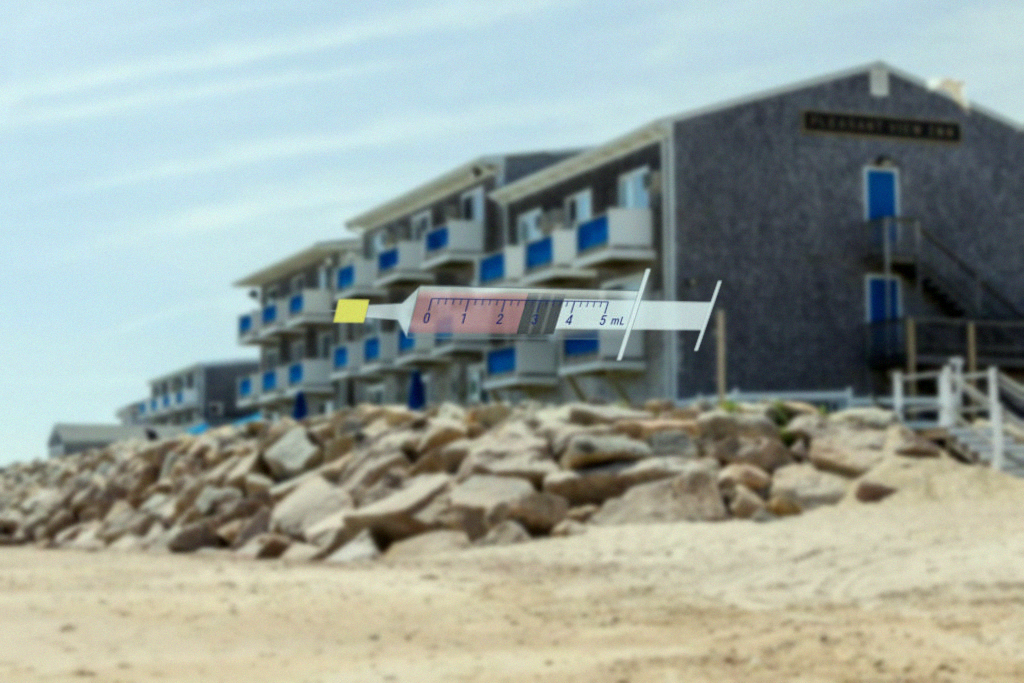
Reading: 2.6 mL
